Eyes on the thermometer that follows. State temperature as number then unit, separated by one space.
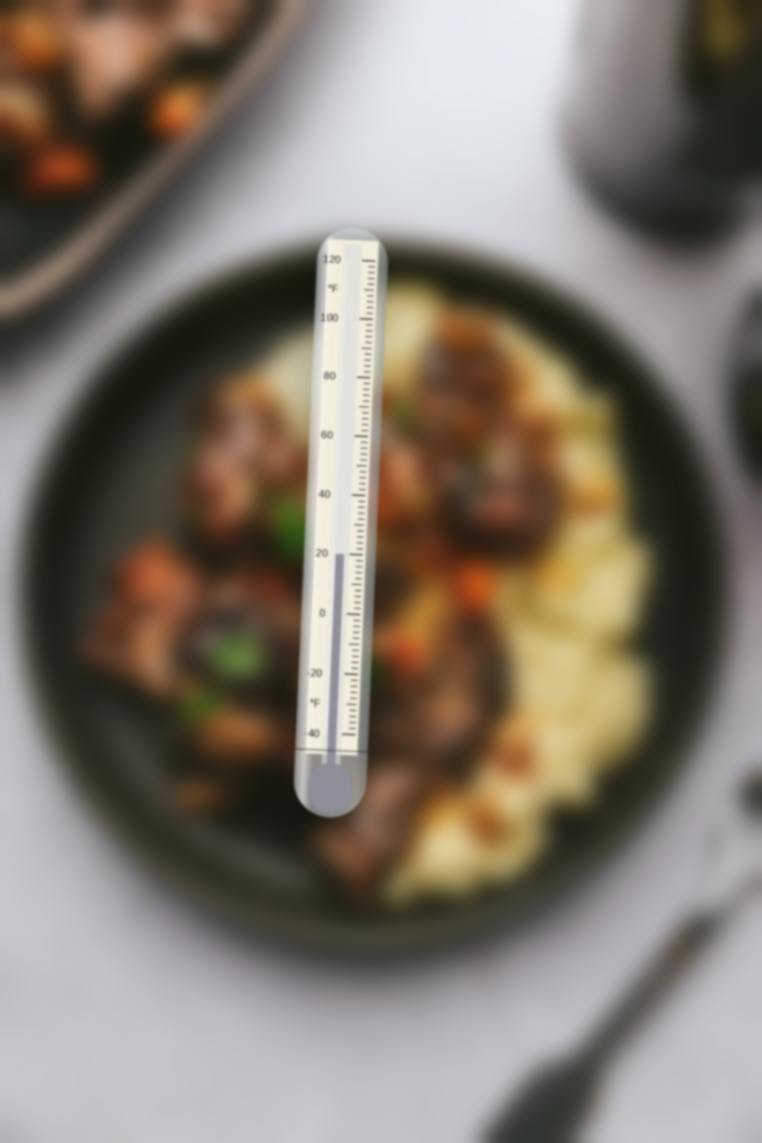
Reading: 20 °F
